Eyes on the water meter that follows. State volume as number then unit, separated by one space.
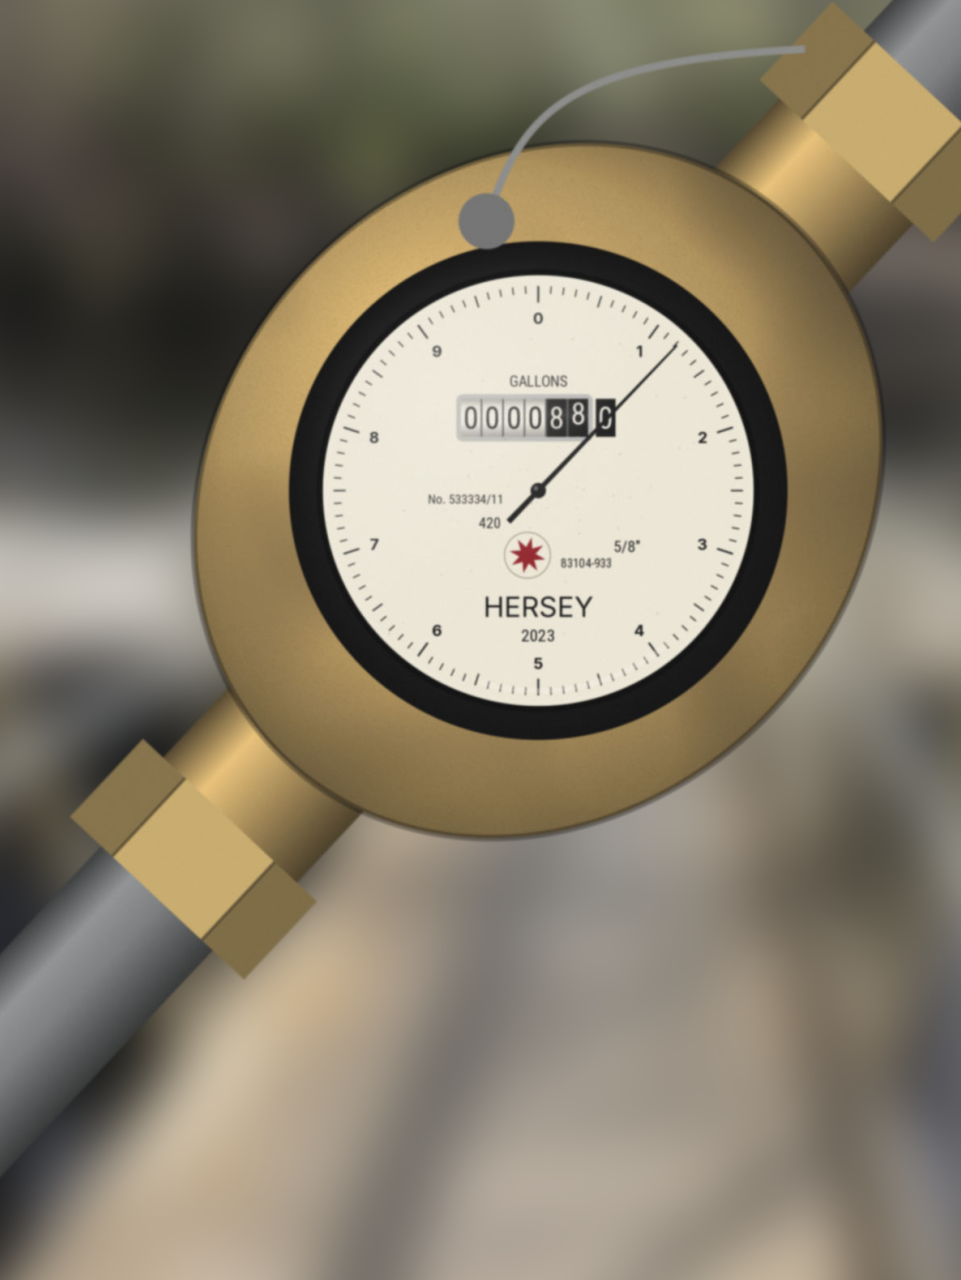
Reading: 881.2 gal
